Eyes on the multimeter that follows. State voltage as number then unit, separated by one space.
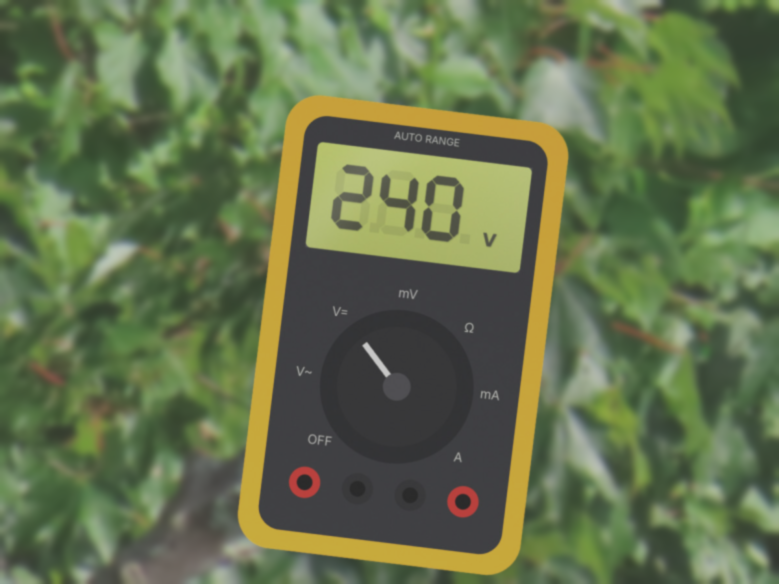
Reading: 240 V
